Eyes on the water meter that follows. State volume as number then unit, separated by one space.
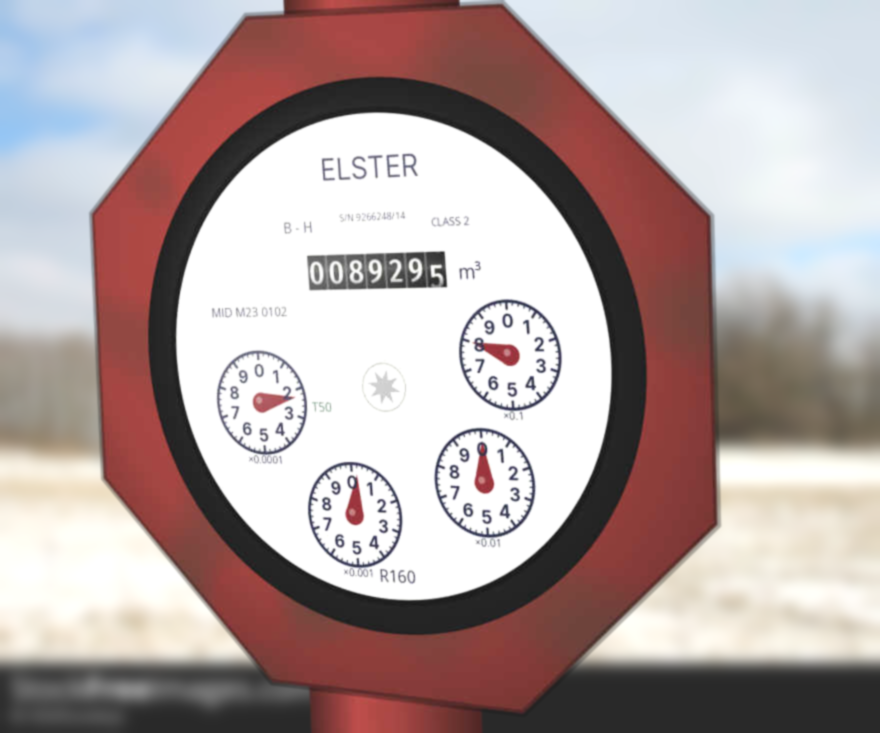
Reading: 89294.8002 m³
